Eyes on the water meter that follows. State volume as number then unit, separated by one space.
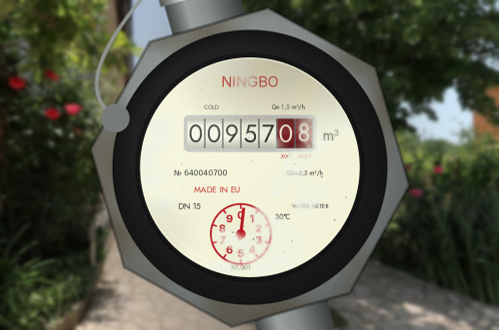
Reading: 957.080 m³
